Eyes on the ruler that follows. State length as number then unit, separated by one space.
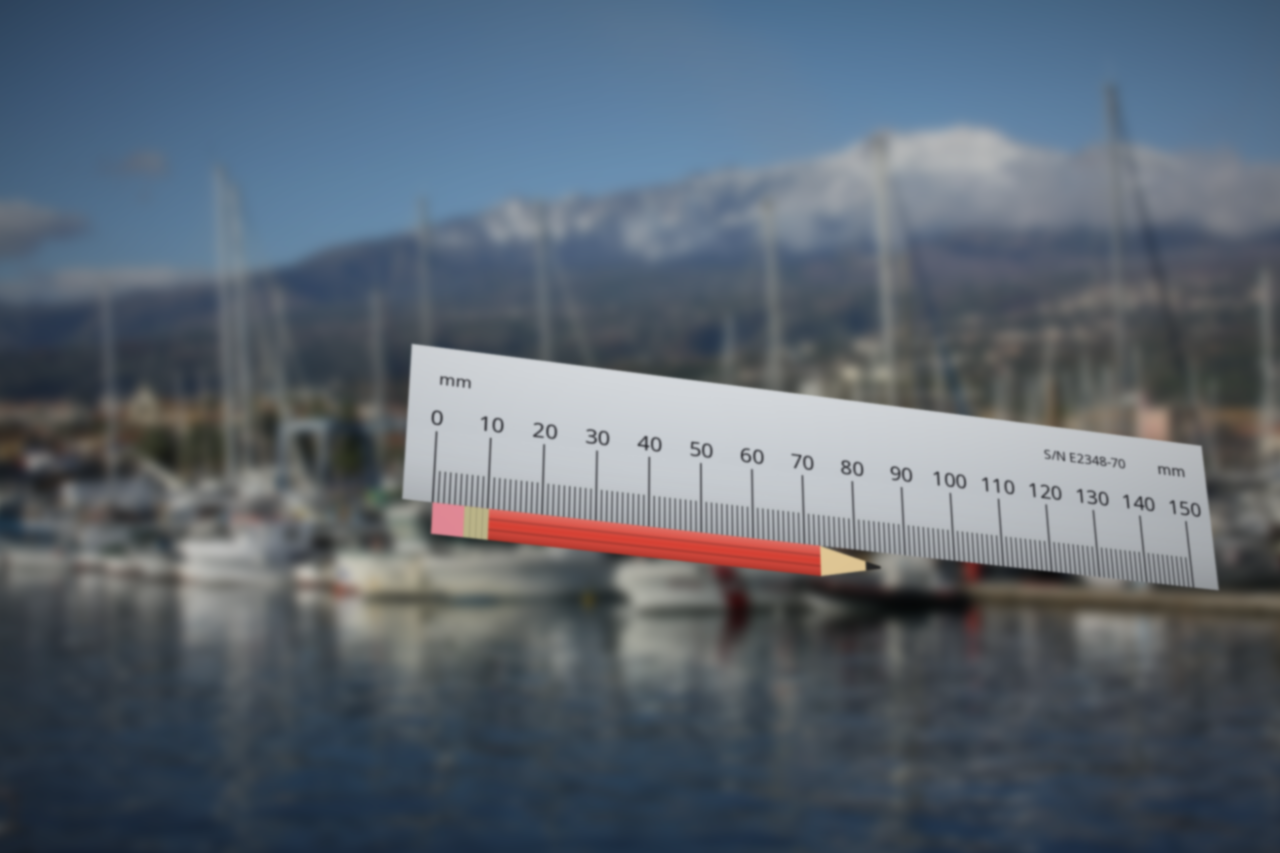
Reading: 85 mm
